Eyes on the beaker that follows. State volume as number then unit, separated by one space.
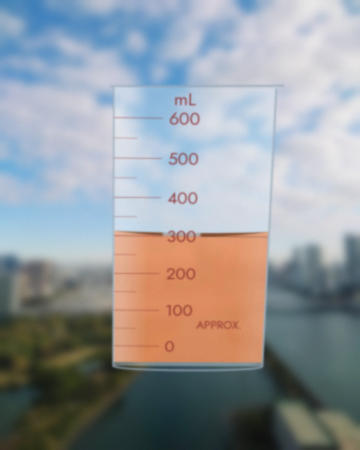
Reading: 300 mL
